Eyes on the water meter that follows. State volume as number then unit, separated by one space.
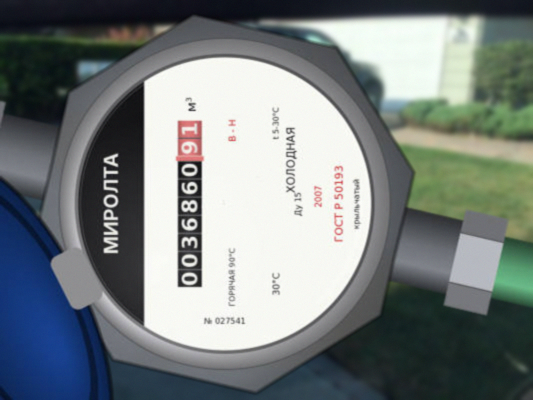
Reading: 36860.91 m³
